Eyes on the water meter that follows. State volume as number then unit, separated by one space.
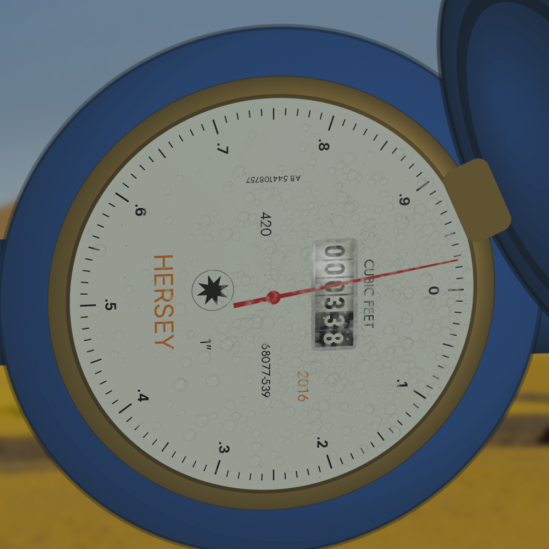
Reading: 337.97 ft³
